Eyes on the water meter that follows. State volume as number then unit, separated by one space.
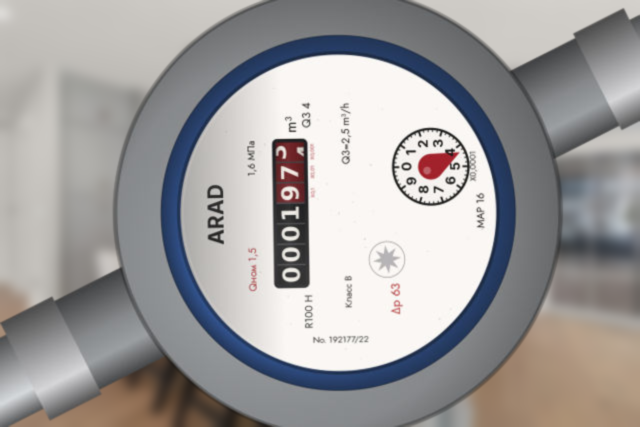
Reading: 1.9734 m³
